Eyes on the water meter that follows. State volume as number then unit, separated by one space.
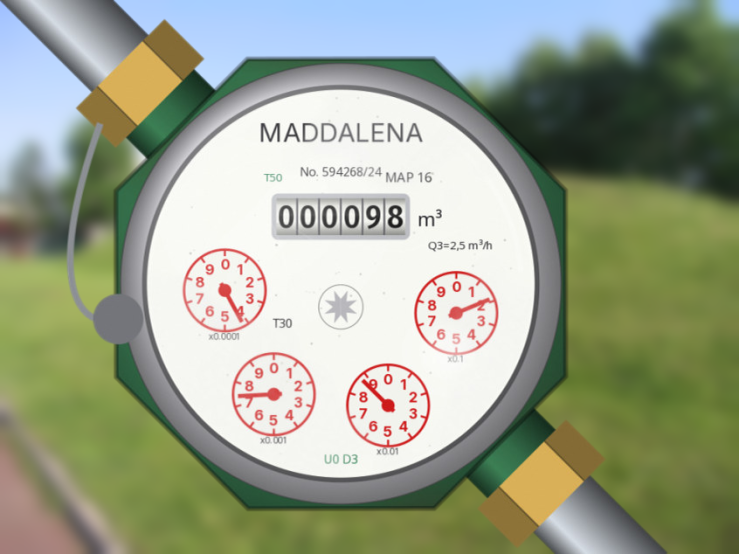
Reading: 98.1874 m³
